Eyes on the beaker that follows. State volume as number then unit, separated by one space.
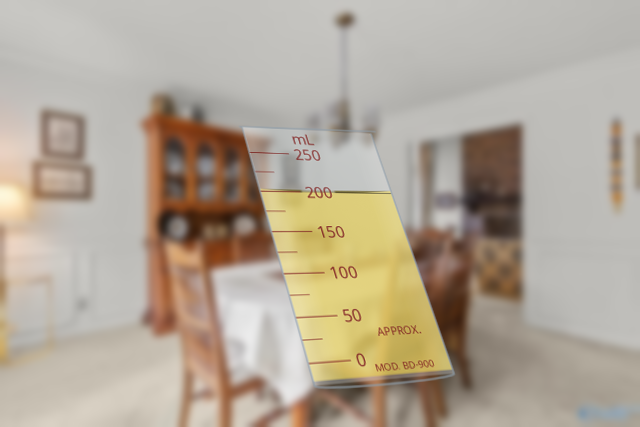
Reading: 200 mL
